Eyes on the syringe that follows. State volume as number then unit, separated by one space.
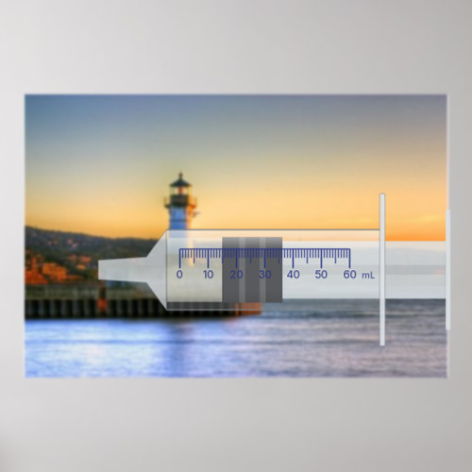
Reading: 15 mL
